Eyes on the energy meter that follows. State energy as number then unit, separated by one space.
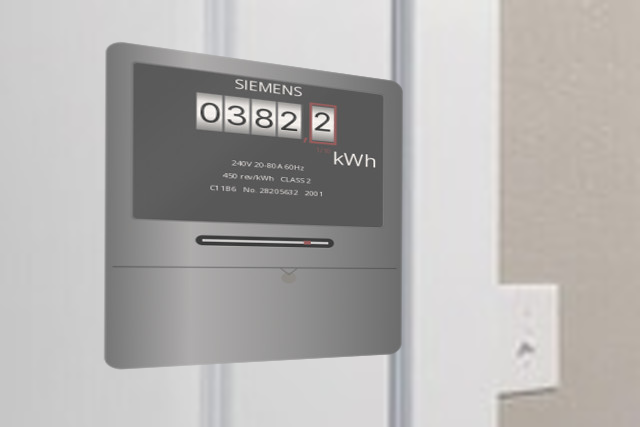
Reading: 382.2 kWh
